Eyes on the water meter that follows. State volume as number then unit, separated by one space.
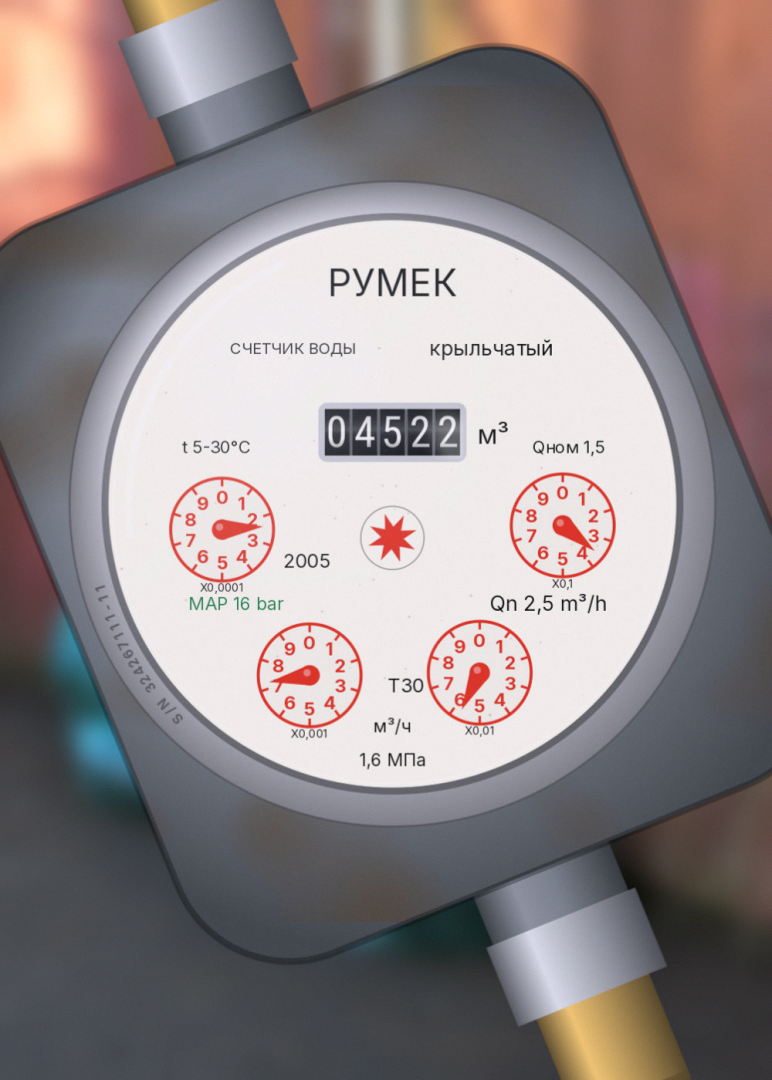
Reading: 4522.3572 m³
